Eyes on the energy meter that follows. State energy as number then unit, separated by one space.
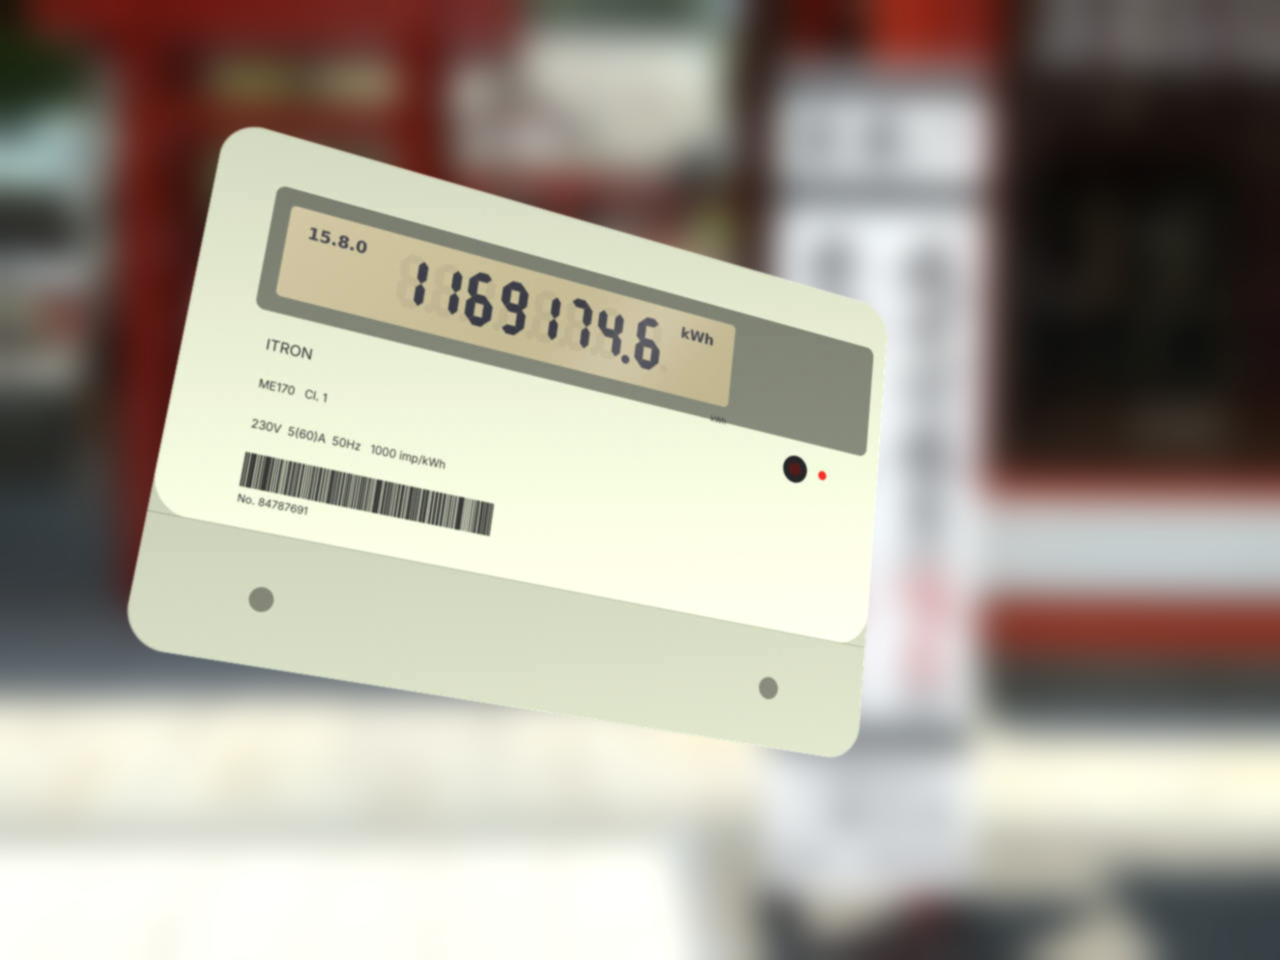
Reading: 1169174.6 kWh
